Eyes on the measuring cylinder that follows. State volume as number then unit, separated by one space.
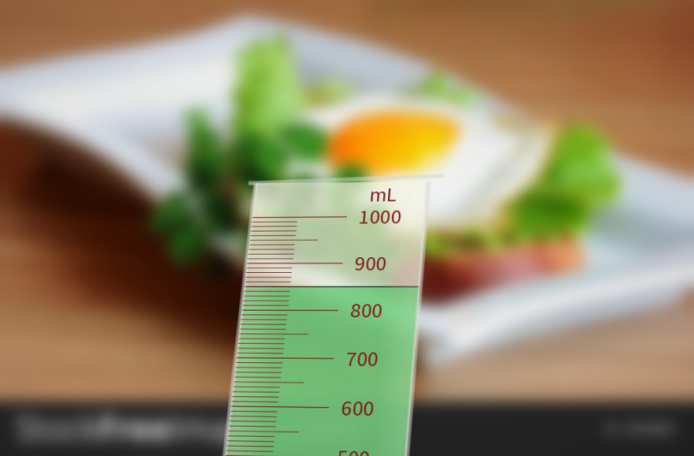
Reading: 850 mL
